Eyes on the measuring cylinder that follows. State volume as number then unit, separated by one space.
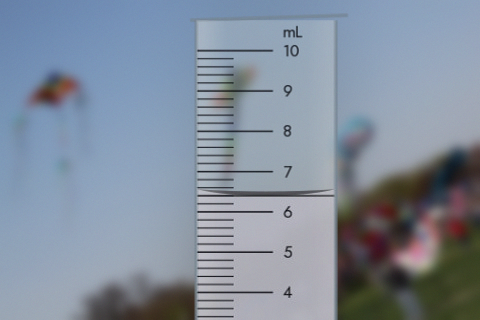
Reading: 6.4 mL
